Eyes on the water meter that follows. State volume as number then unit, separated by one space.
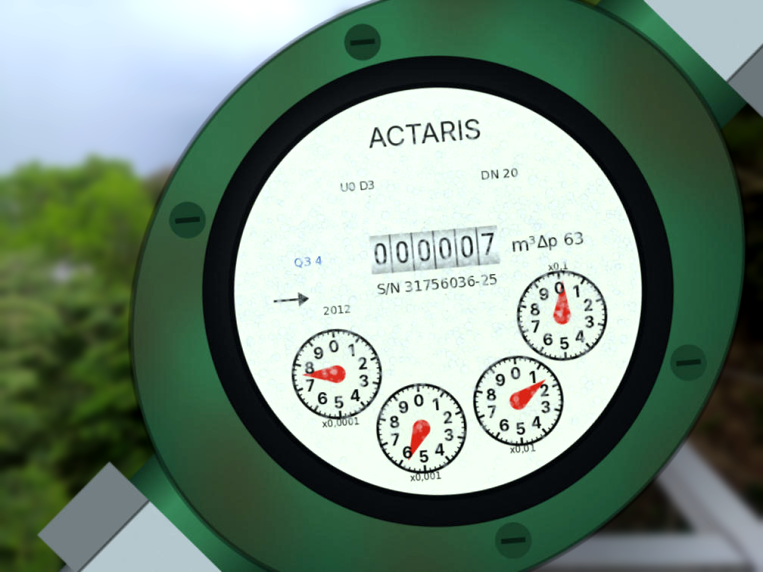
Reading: 7.0157 m³
